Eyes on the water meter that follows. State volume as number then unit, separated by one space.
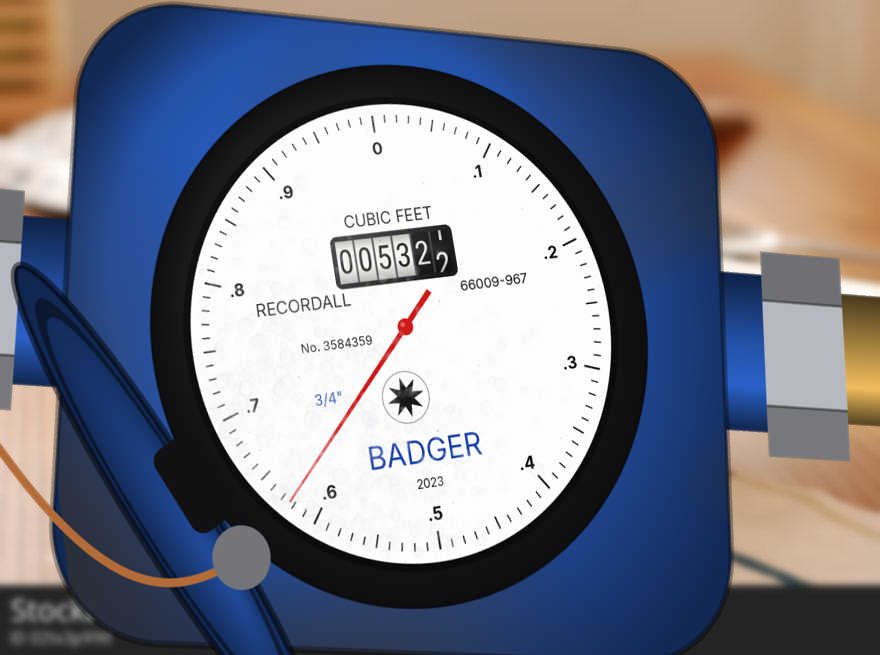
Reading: 5321.62 ft³
